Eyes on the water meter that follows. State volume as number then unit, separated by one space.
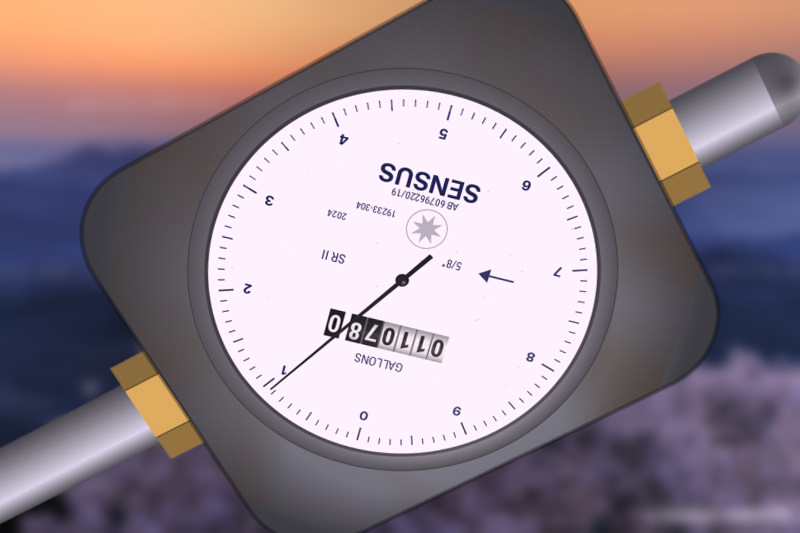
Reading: 110780.9 gal
